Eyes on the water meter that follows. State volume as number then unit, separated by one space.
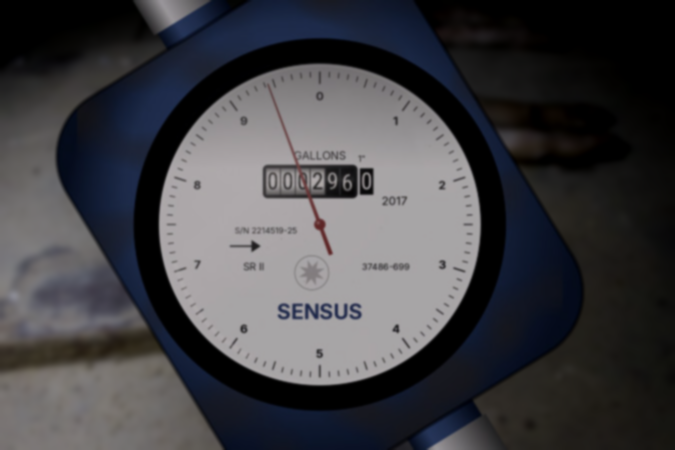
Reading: 2959.4 gal
